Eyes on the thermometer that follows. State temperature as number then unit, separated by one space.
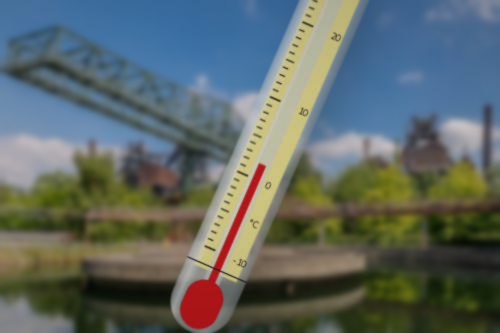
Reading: 2 °C
